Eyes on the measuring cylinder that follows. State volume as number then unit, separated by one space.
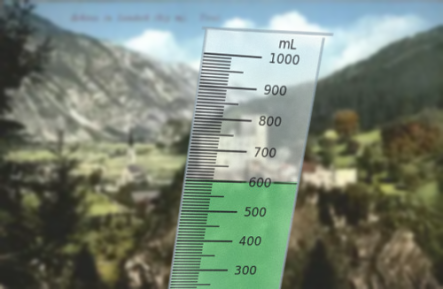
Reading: 600 mL
